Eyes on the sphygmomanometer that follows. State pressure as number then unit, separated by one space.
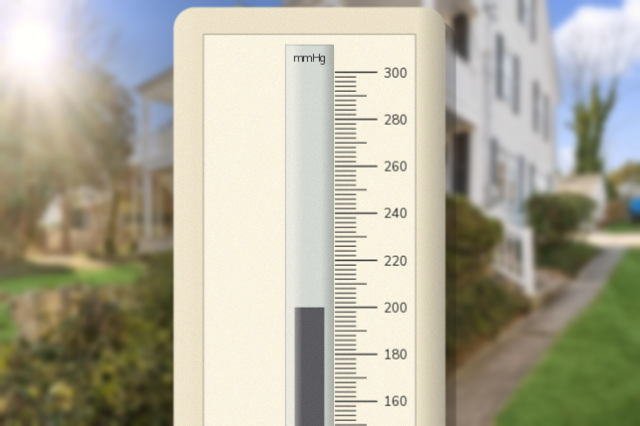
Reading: 200 mmHg
